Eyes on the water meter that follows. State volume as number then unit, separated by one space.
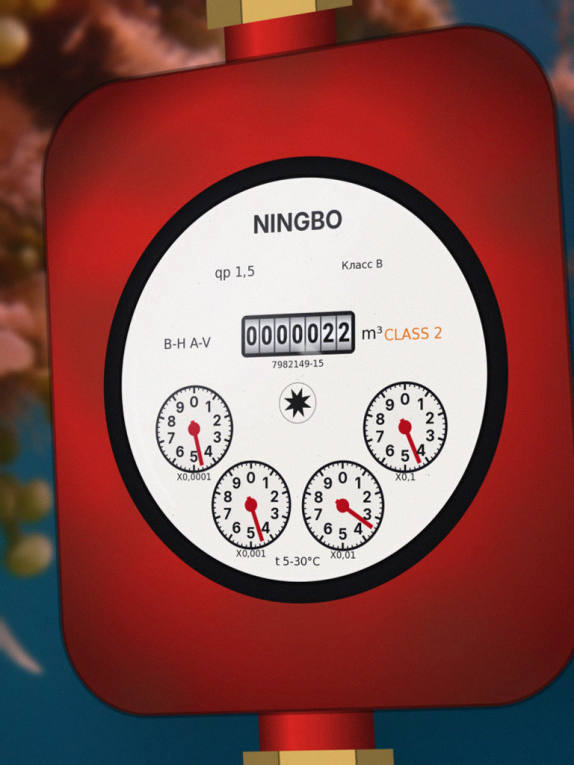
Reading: 22.4344 m³
